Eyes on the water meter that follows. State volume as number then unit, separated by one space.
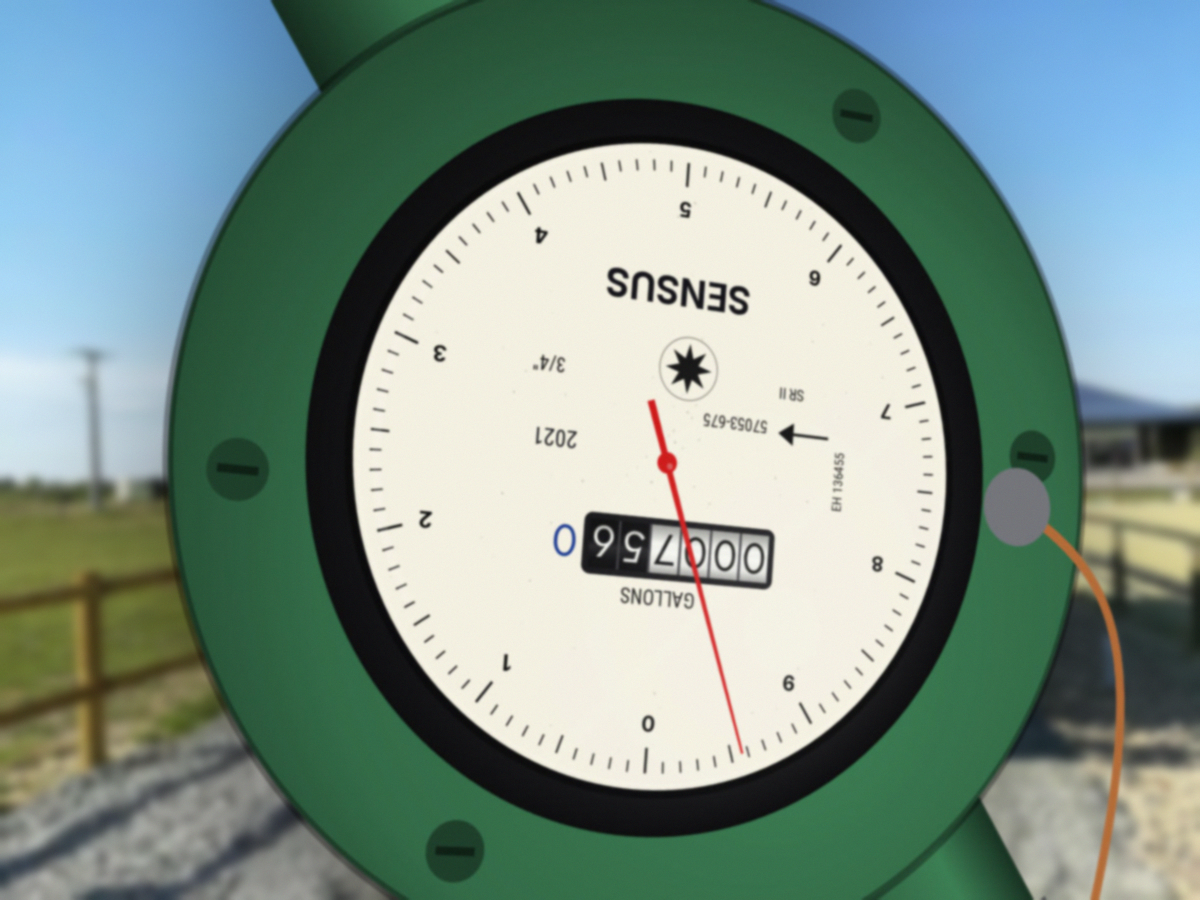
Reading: 7559.4 gal
